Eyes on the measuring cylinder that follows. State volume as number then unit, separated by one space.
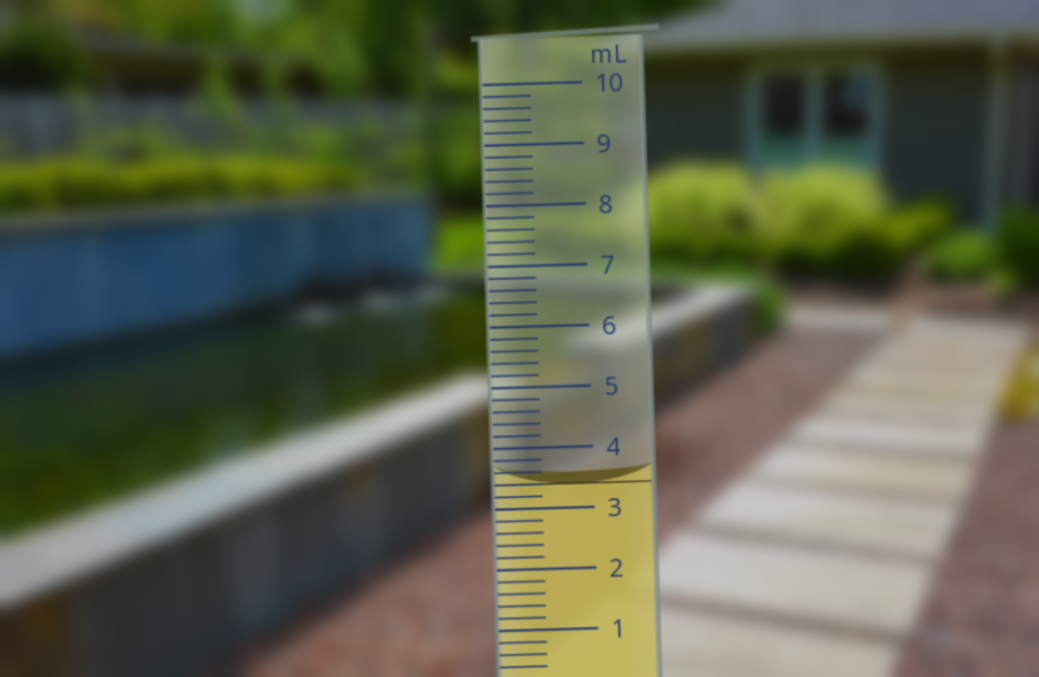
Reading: 3.4 mL
